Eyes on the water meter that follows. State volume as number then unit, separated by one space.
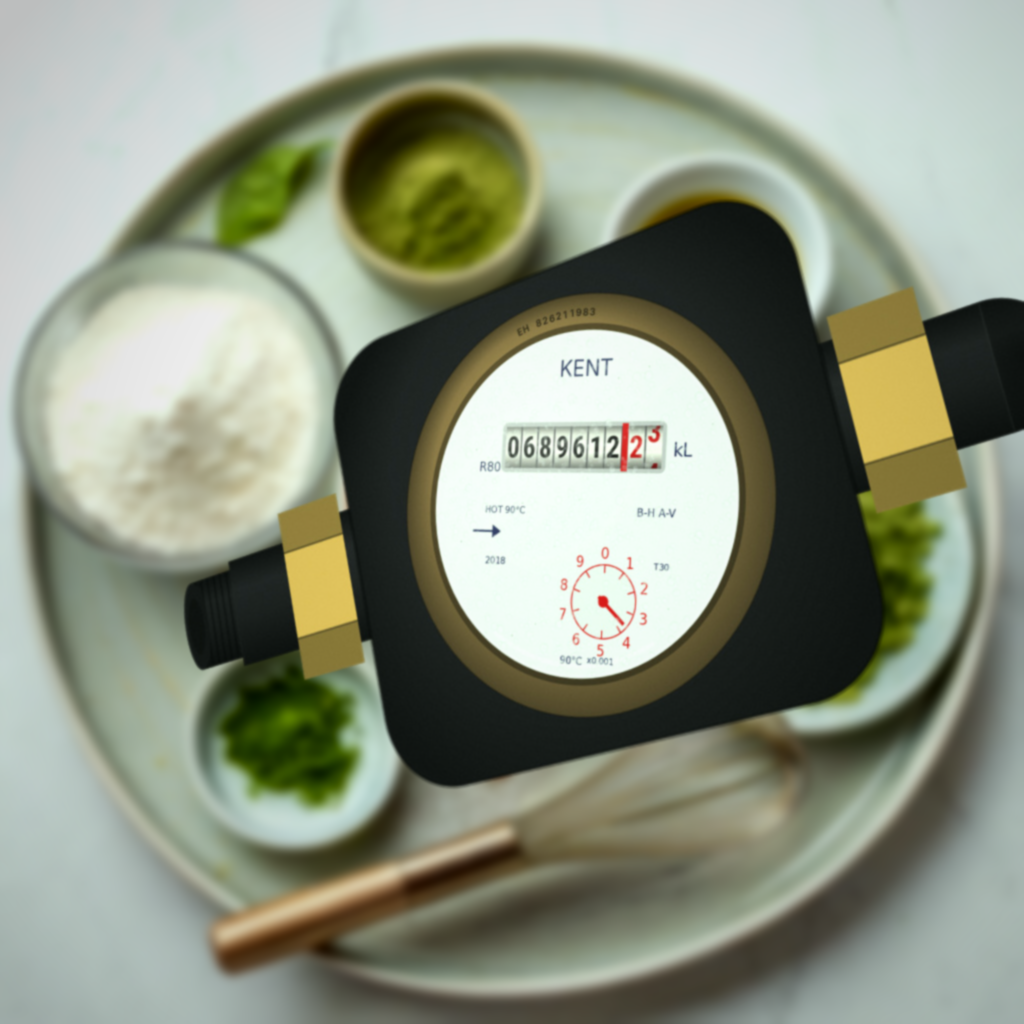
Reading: 689612.233 kL
